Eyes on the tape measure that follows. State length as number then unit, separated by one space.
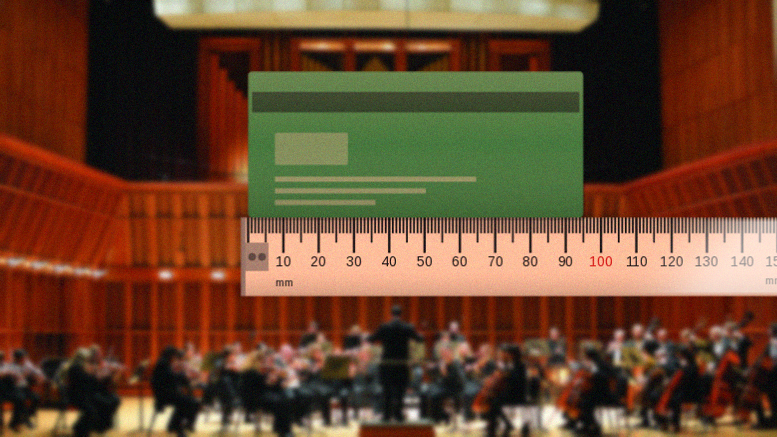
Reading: 95 mm
